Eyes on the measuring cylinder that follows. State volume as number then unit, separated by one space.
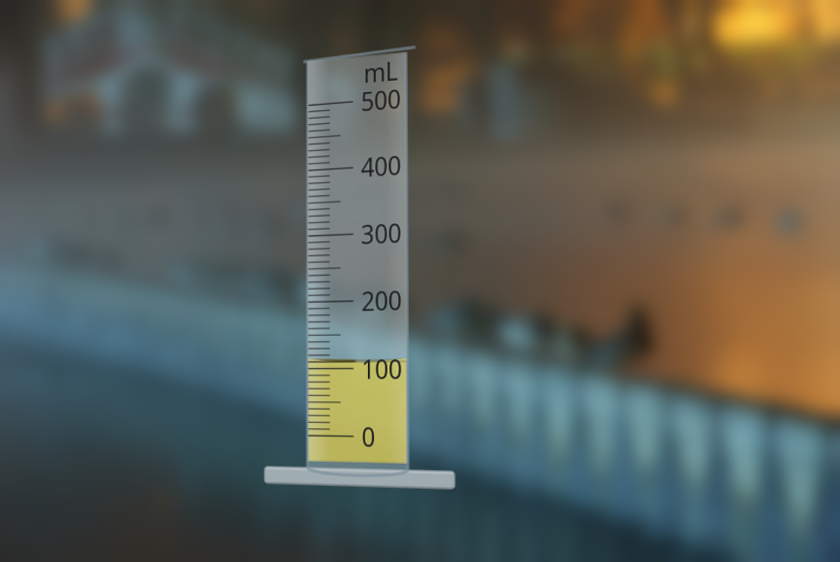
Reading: 110 mL
